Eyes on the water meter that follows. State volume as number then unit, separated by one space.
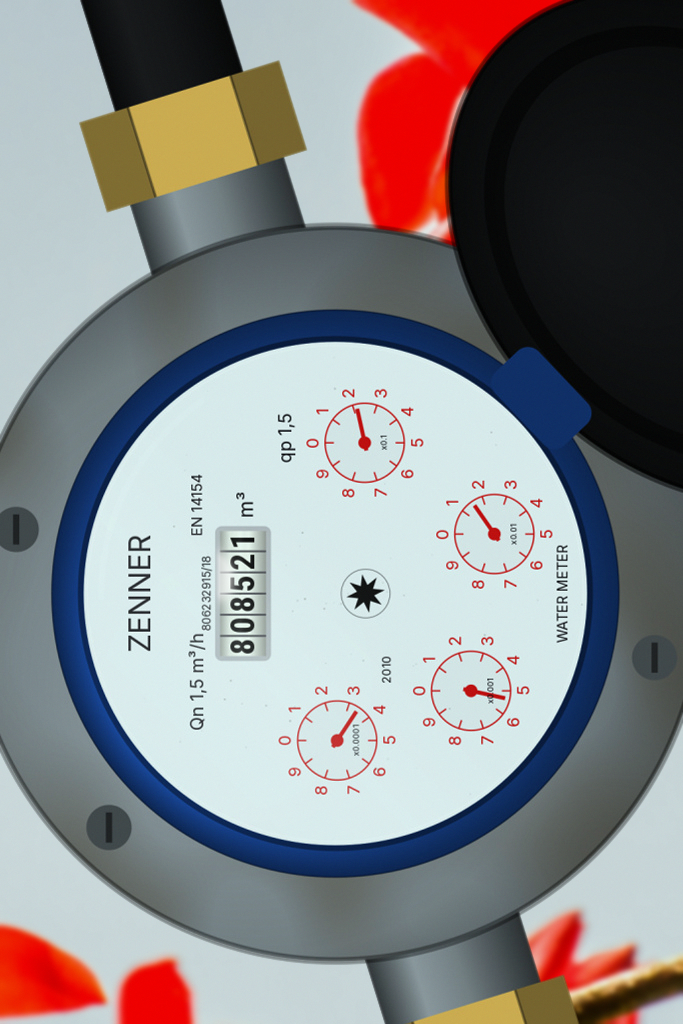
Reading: 808521.2153 m³
